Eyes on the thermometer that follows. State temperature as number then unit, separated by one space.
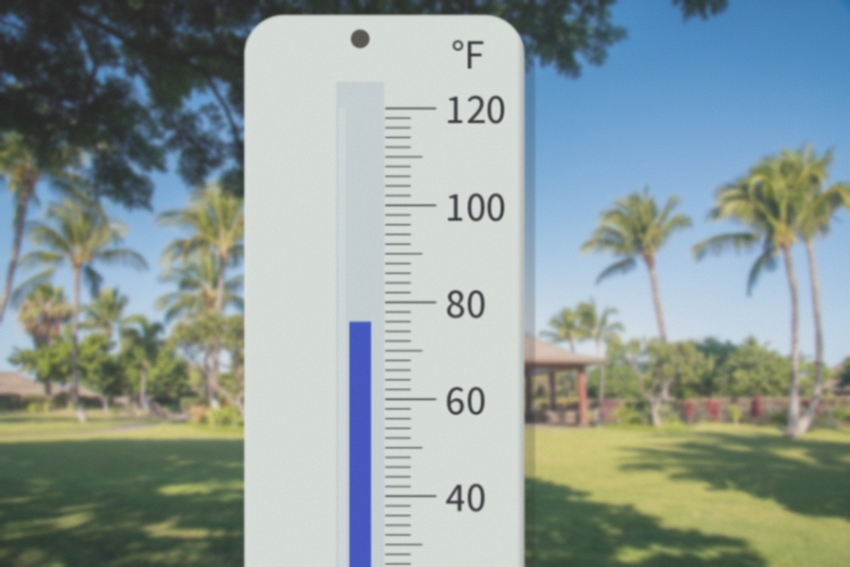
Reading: 76 °F
